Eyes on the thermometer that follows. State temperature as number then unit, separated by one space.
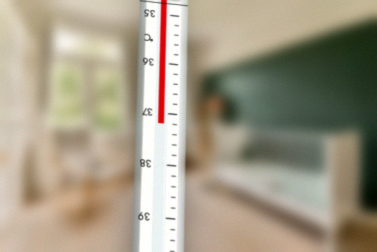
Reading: 37.2 °C
